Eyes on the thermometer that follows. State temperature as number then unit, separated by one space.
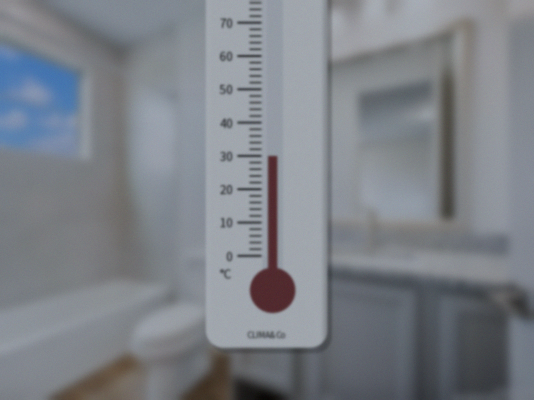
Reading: 30 °C
